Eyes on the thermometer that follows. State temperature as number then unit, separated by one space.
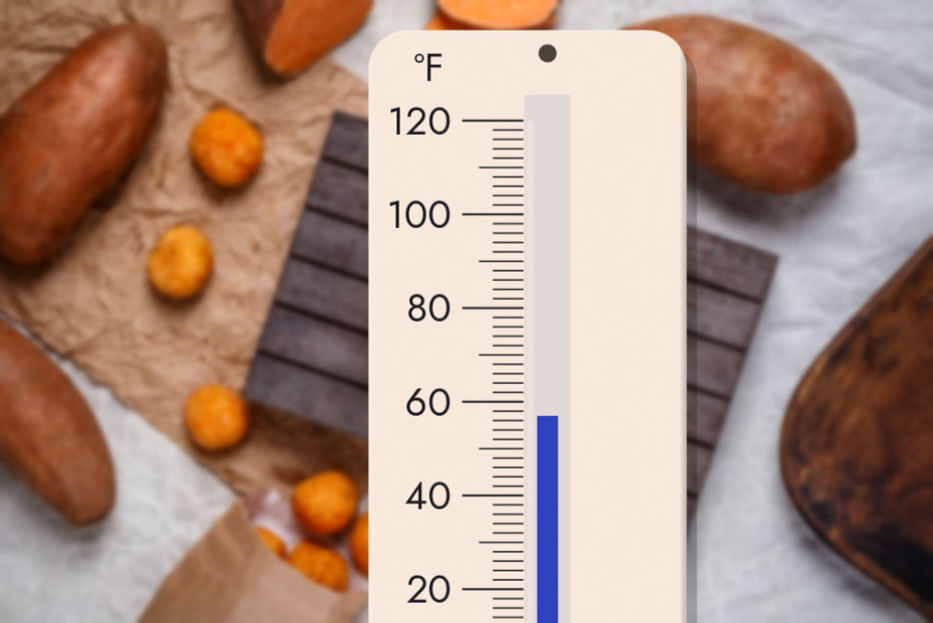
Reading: 57 °F
